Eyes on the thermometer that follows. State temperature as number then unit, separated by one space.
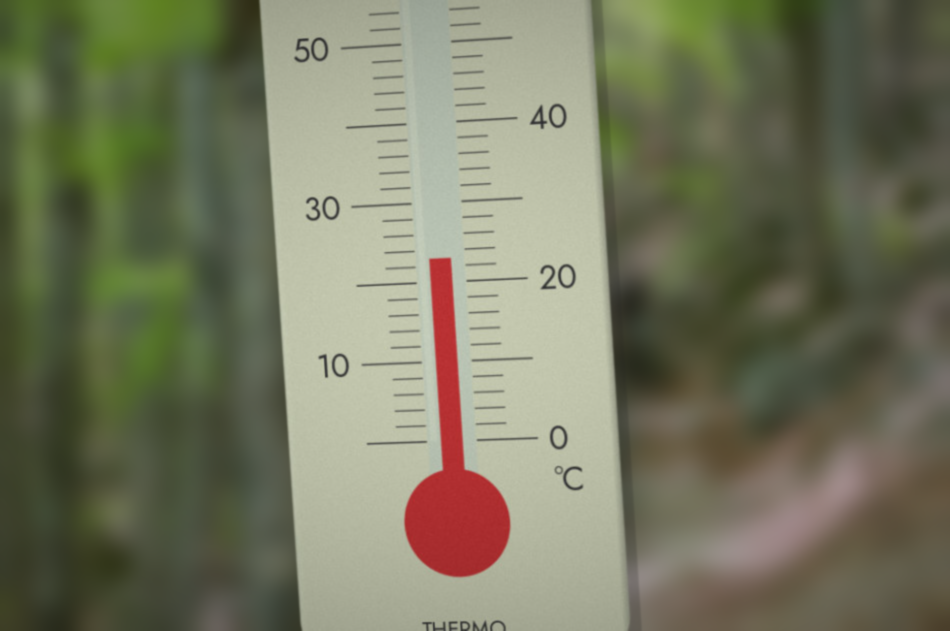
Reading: 23 °C
